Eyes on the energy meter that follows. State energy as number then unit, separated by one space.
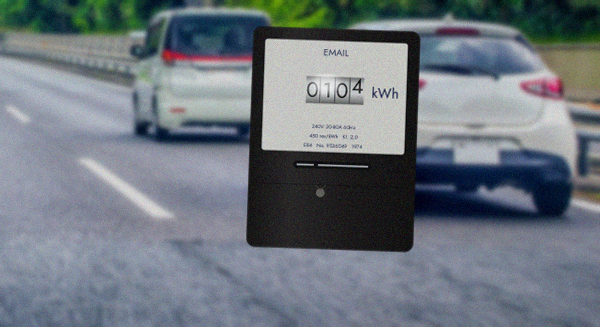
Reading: 104 kWh
